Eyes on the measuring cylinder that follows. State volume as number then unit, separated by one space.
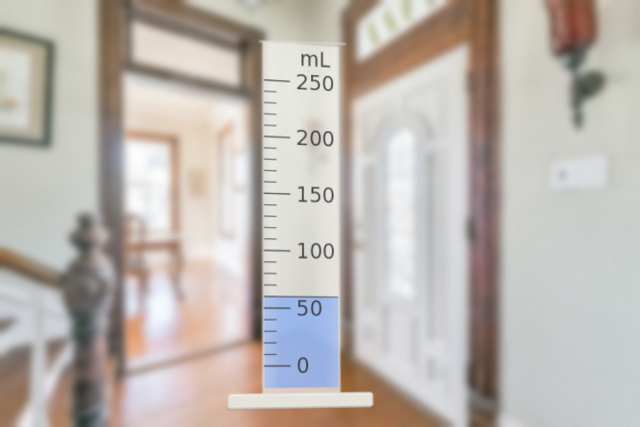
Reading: 60 mL
